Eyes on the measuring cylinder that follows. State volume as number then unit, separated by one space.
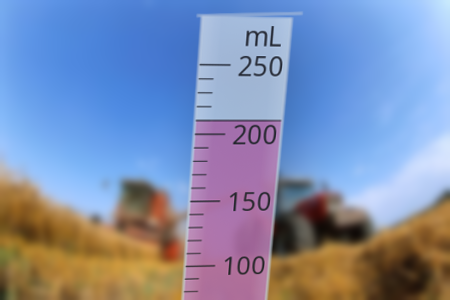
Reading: 210 mL
